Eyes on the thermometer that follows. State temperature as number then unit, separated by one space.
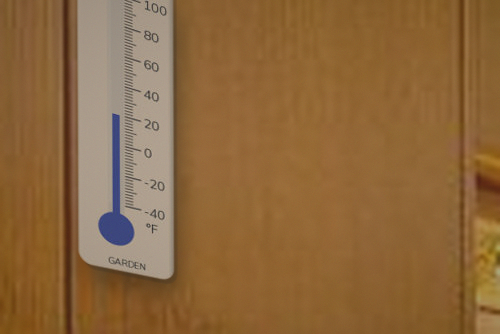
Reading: 20 °F
